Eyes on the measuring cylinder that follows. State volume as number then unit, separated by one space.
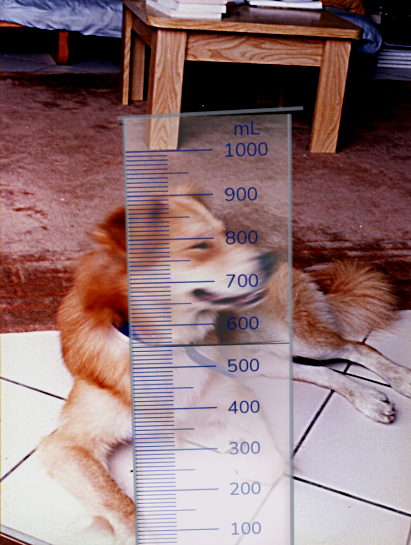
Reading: 550 mL
